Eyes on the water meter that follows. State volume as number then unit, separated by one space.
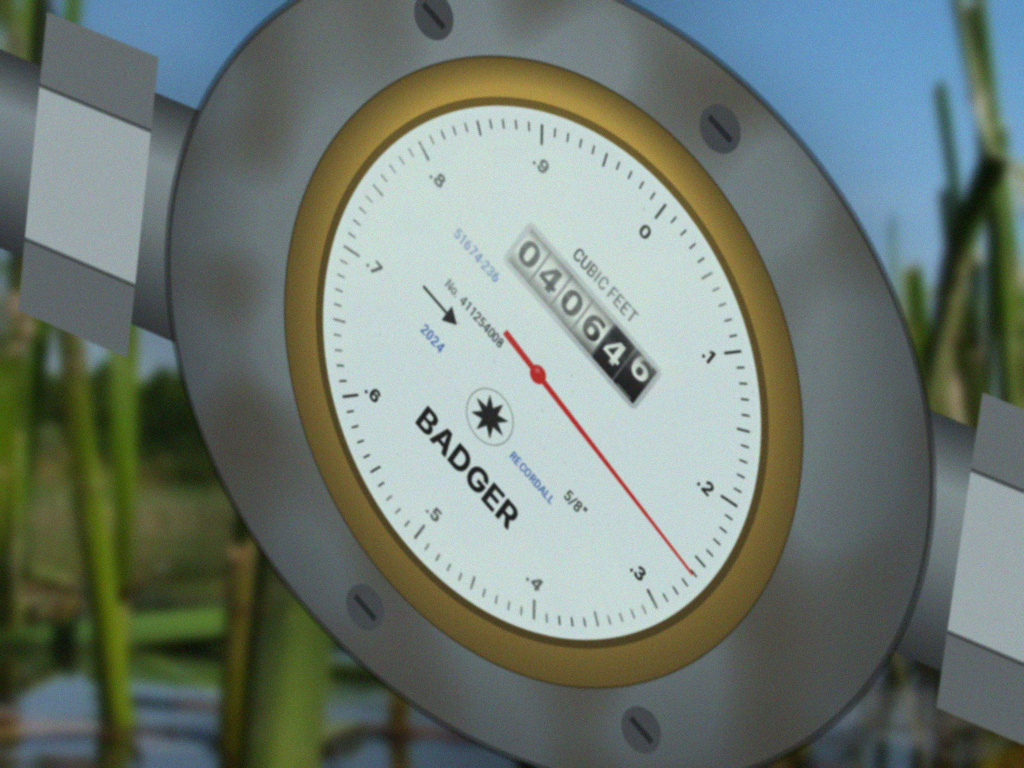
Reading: 40646.26 ft³
